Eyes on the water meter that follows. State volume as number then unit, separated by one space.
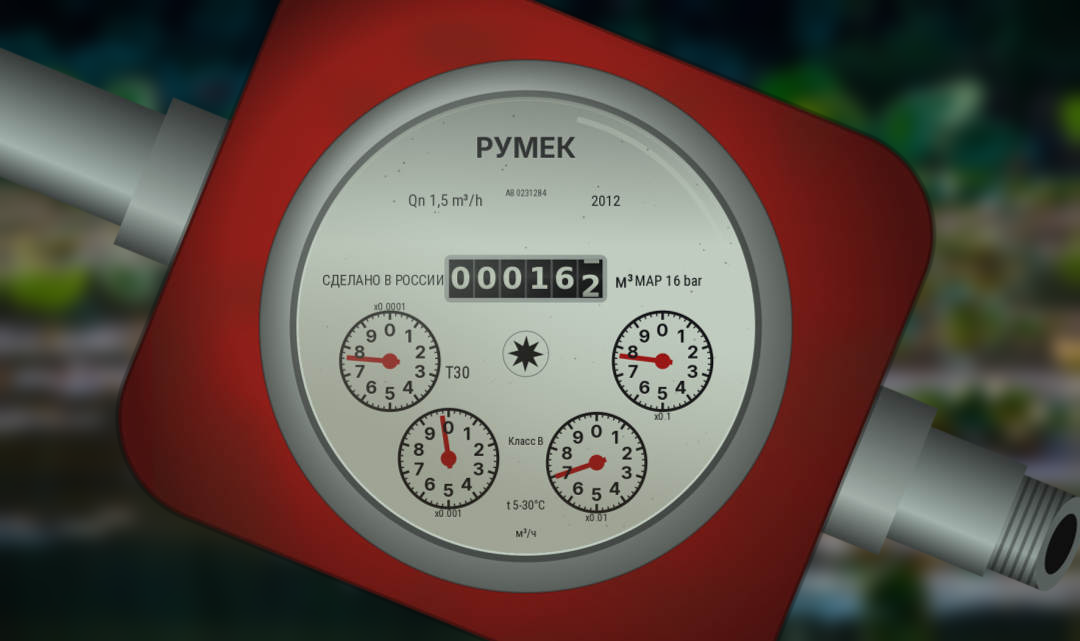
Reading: 161.7697 m³
